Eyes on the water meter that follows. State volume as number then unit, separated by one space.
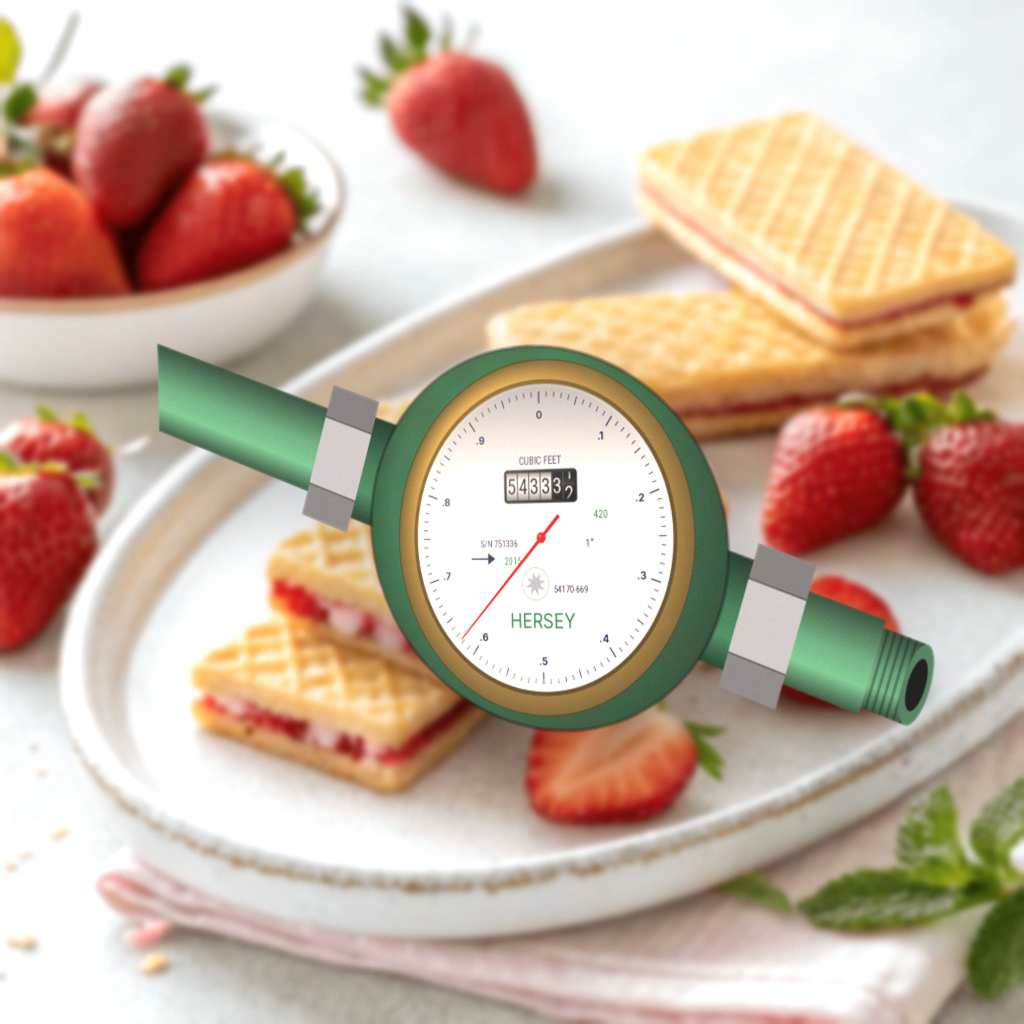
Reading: 543331.62 ft³
